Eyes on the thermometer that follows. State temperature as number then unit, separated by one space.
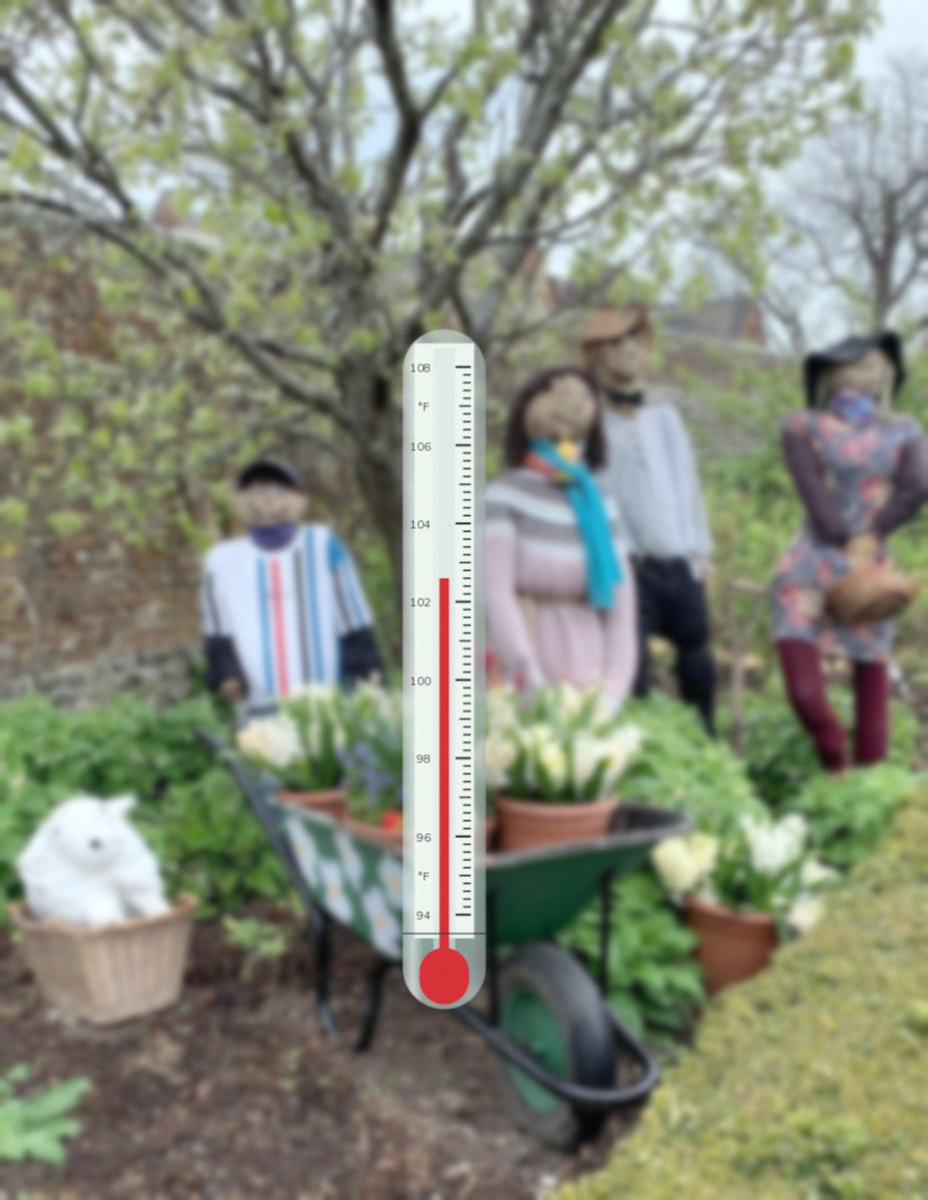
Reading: 102.6 °F
